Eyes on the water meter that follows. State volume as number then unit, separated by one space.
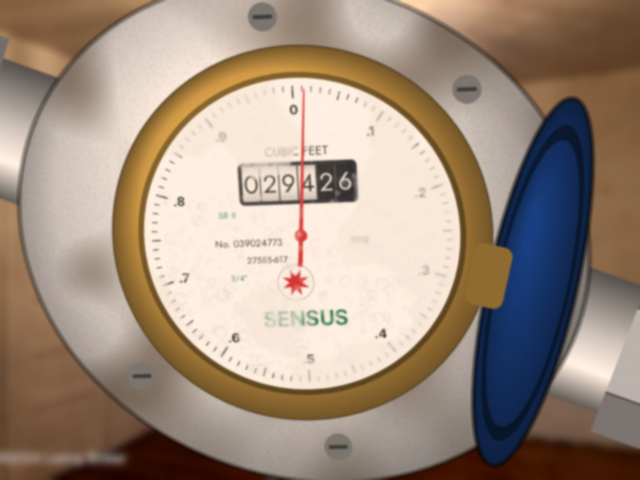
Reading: 29426.01 ft³
